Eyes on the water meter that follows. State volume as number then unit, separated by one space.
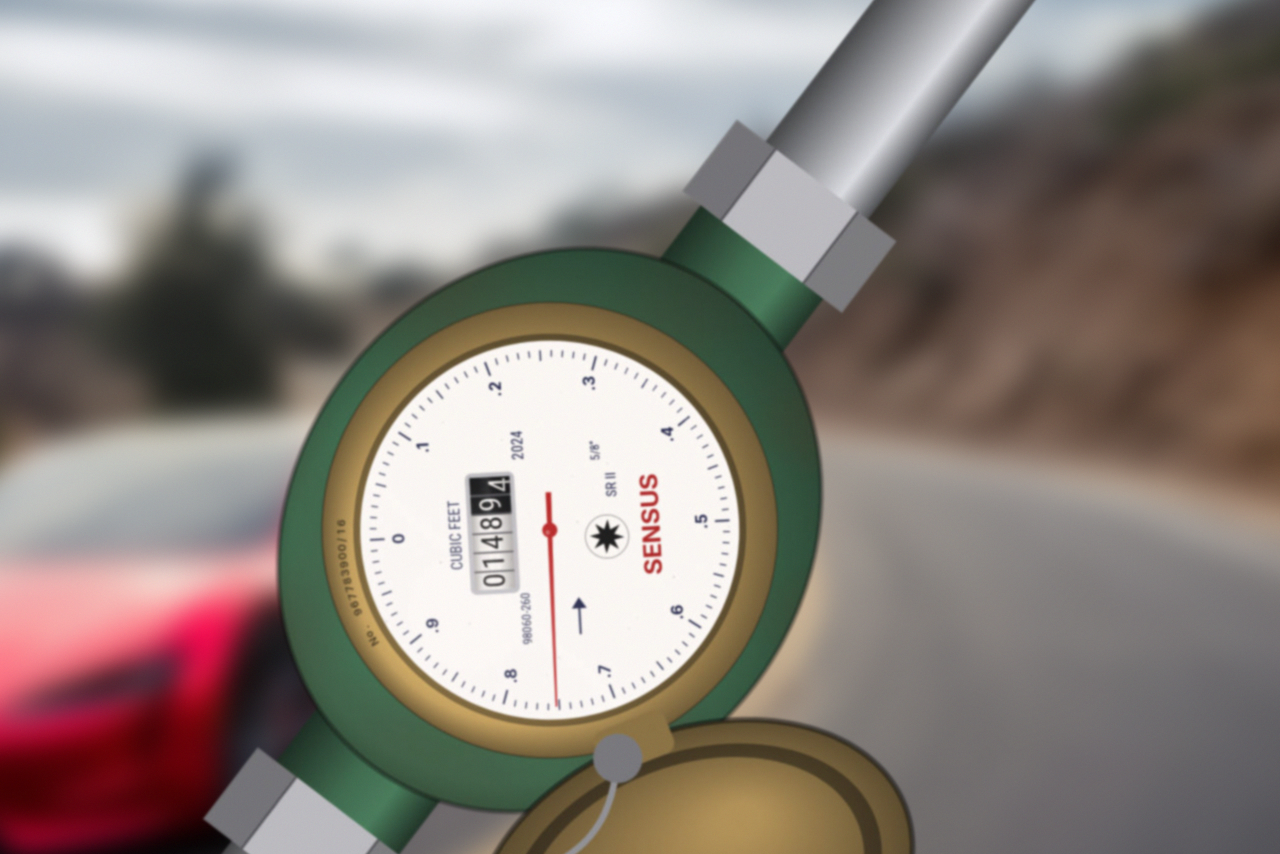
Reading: 14893.75 ft³
